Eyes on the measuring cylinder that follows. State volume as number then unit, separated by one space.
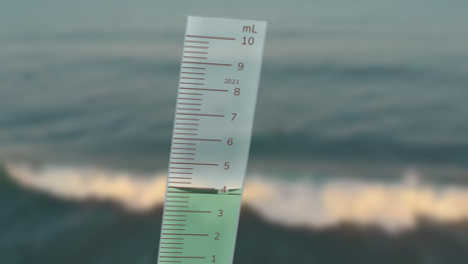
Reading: 3.8 mL
